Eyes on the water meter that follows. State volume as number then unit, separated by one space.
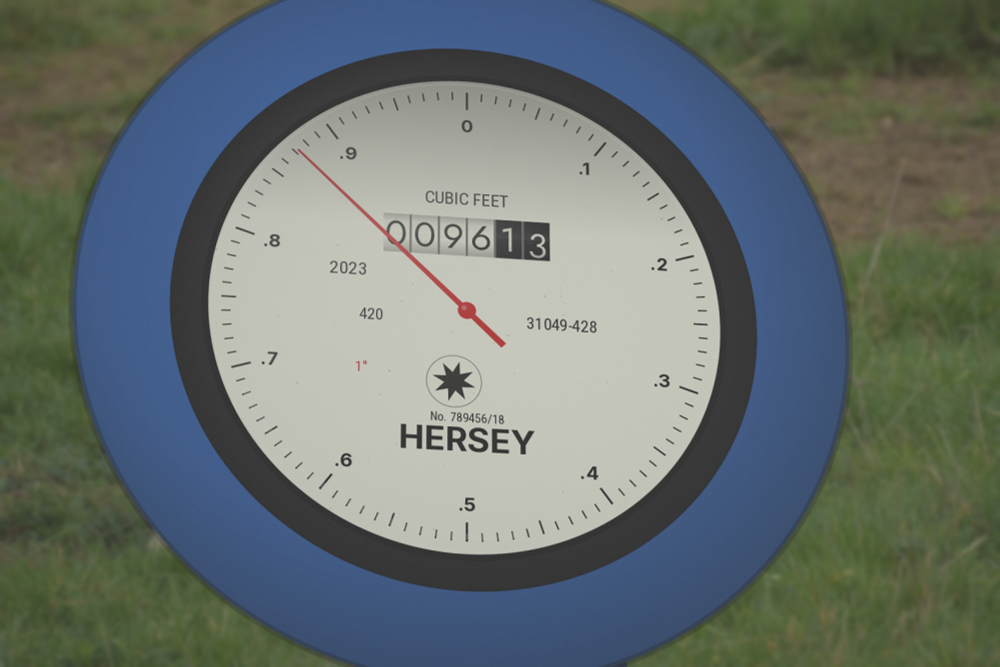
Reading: 9612.87 ft³
